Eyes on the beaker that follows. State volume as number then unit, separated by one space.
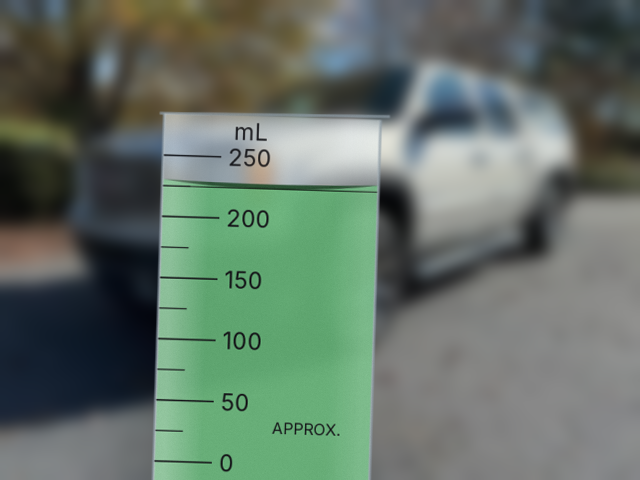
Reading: 225 mL
